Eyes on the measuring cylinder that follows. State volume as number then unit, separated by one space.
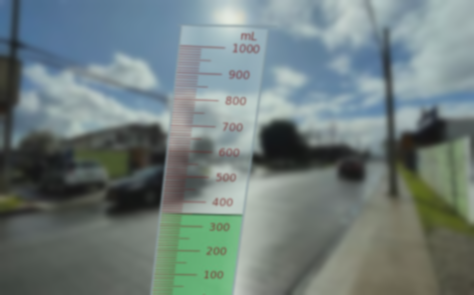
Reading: 350 mL
